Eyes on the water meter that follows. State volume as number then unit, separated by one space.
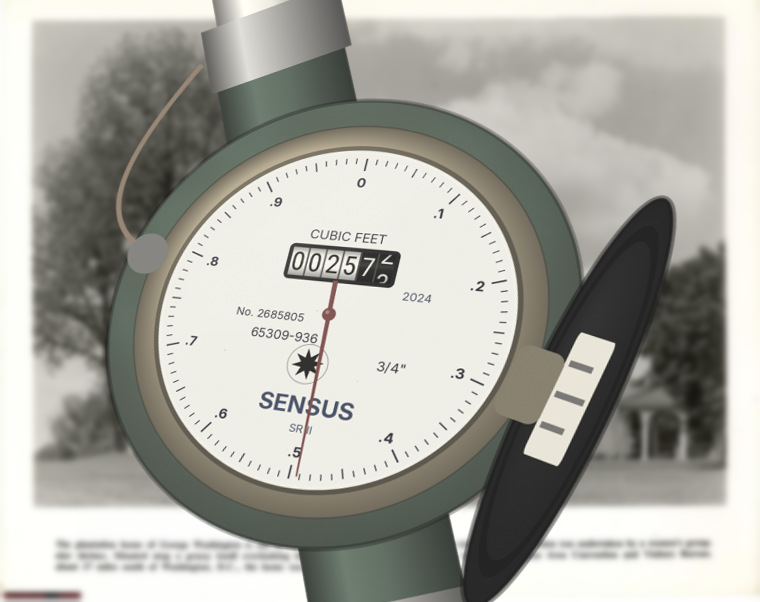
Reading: 2572.49 ft³
